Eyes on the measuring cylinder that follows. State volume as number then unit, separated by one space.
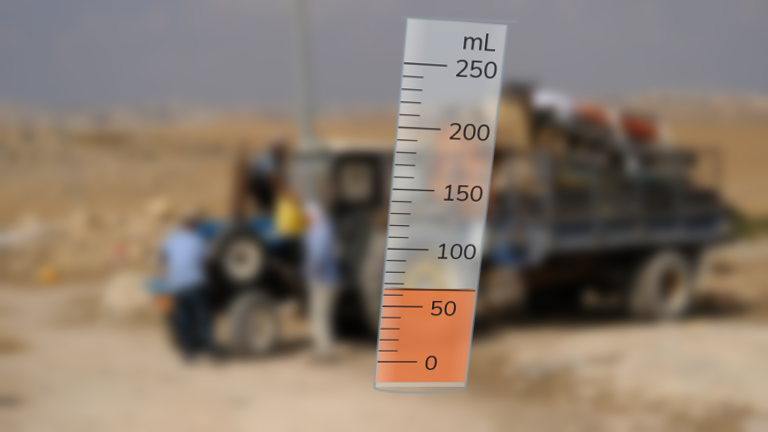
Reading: 65 mL
